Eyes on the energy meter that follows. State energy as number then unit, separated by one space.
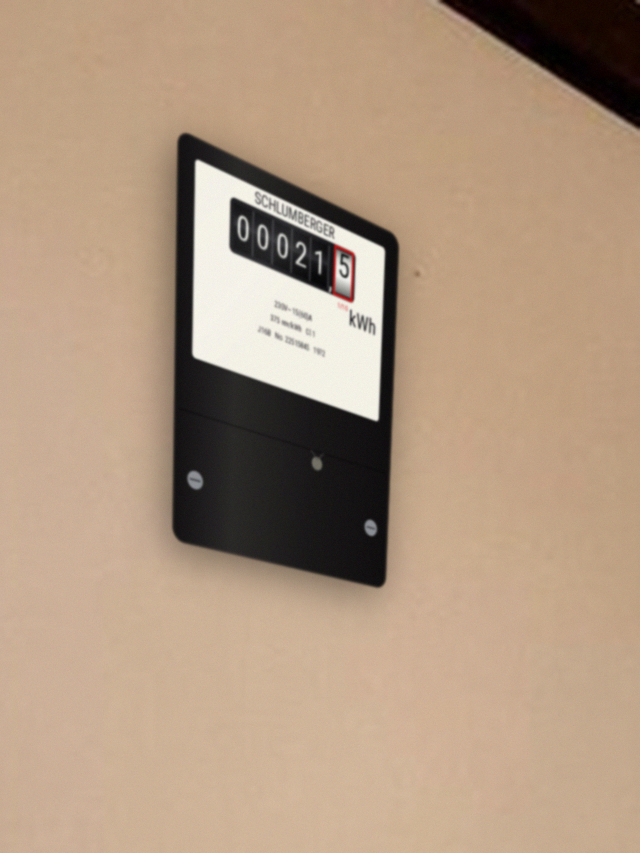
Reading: 21.5 kWh
